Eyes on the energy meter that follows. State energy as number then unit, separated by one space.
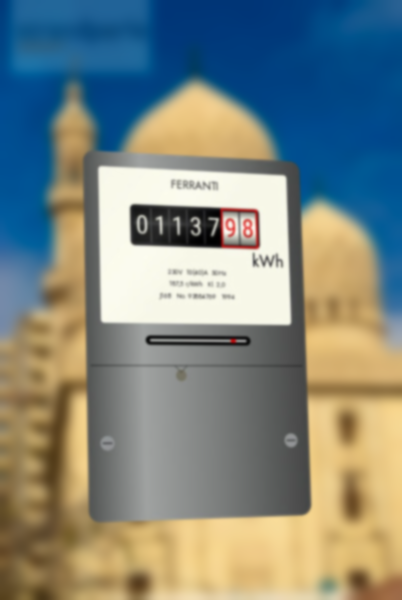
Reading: 1137.98 kWh
